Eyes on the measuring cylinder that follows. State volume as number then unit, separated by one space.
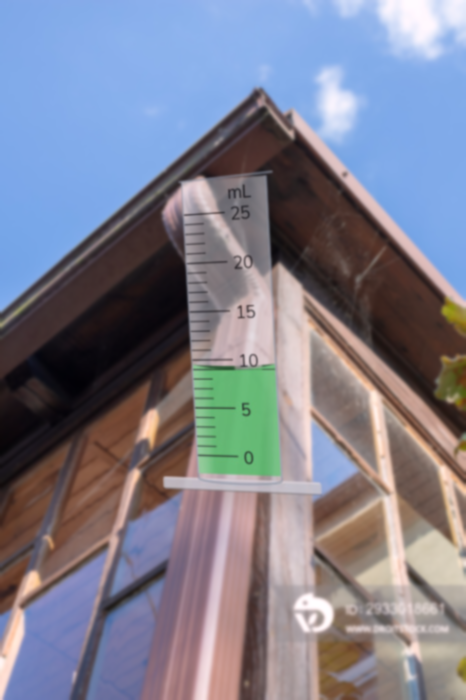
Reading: 9 mL
